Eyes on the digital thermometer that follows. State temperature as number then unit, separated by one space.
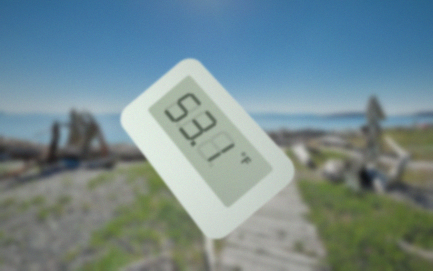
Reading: 53.1 °F
